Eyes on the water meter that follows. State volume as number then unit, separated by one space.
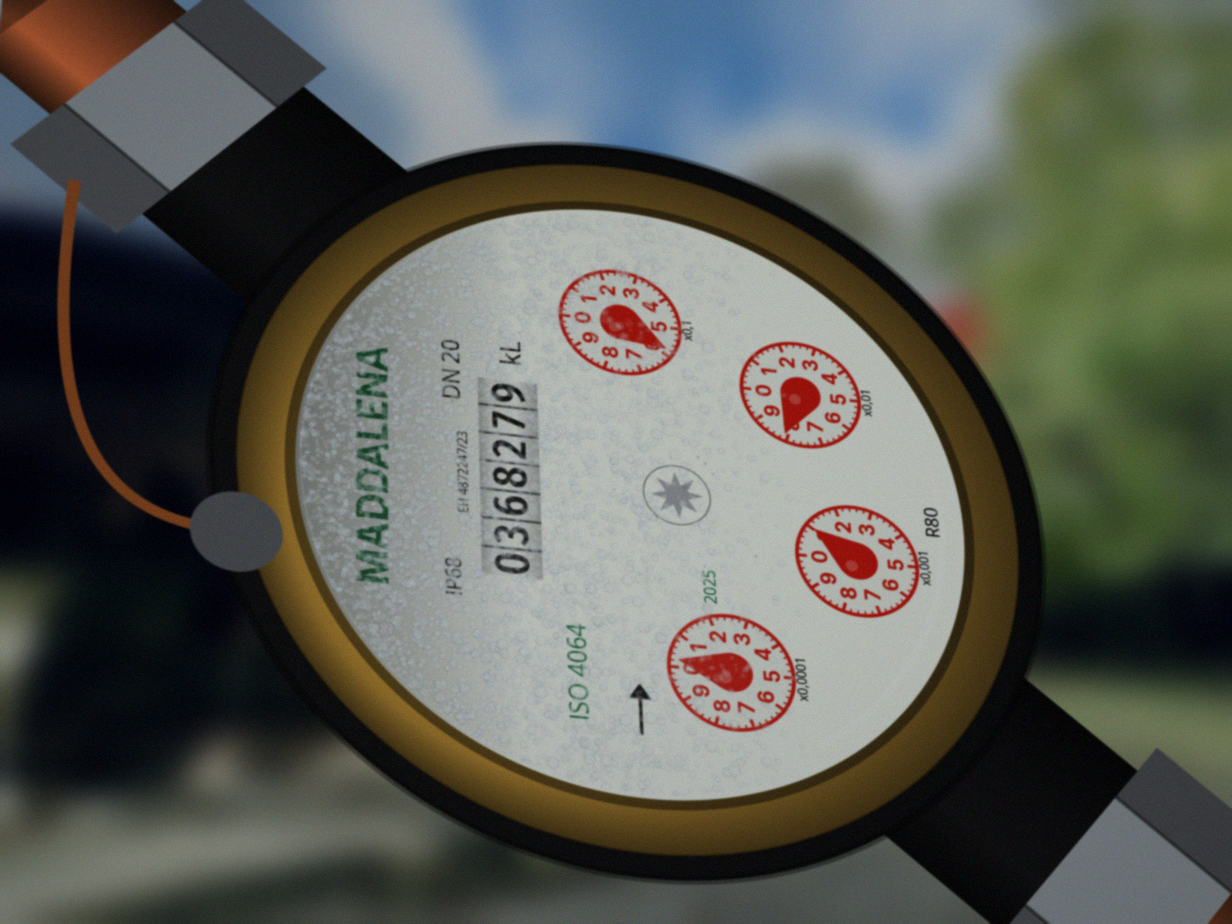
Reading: 368279.5810 kL
